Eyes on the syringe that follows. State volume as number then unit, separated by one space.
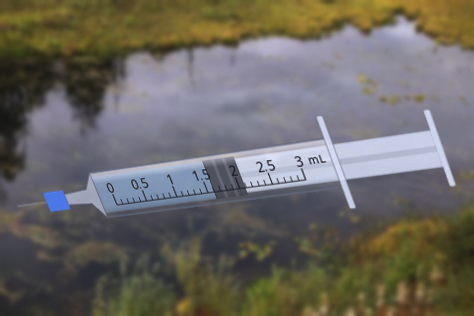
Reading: 1.6 mL
